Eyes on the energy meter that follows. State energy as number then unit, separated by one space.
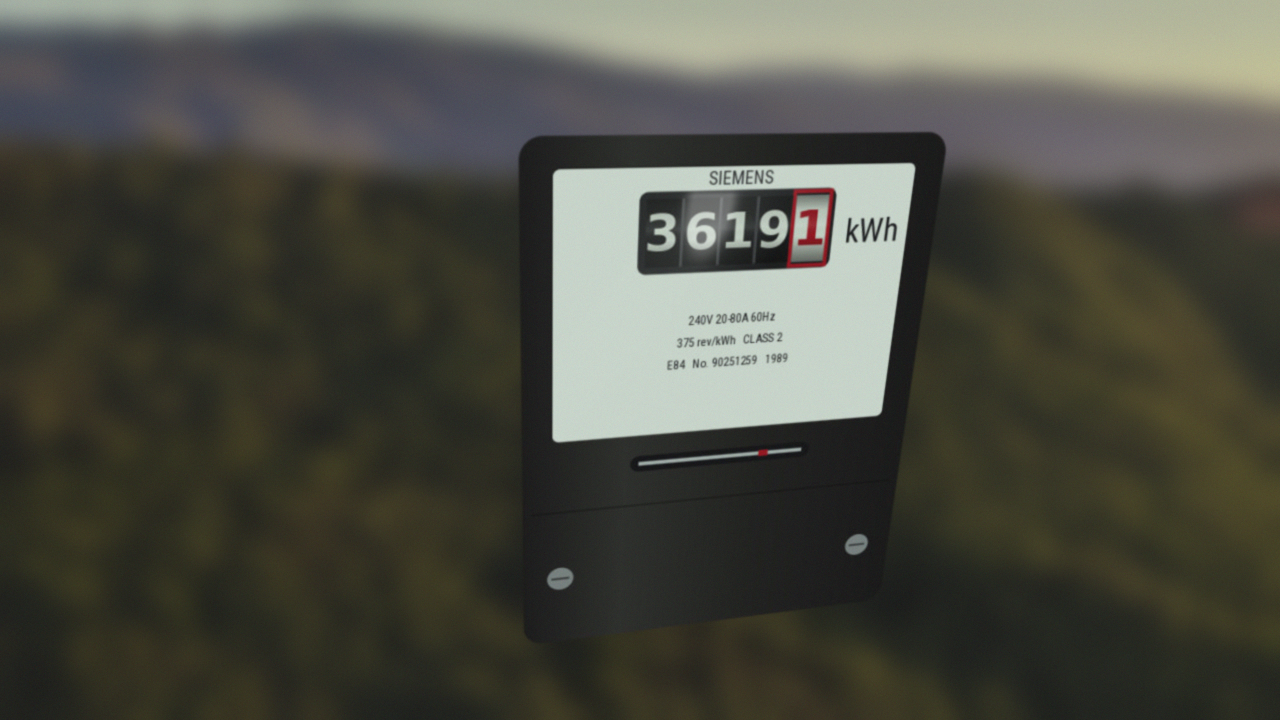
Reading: 3619.1 kWh
